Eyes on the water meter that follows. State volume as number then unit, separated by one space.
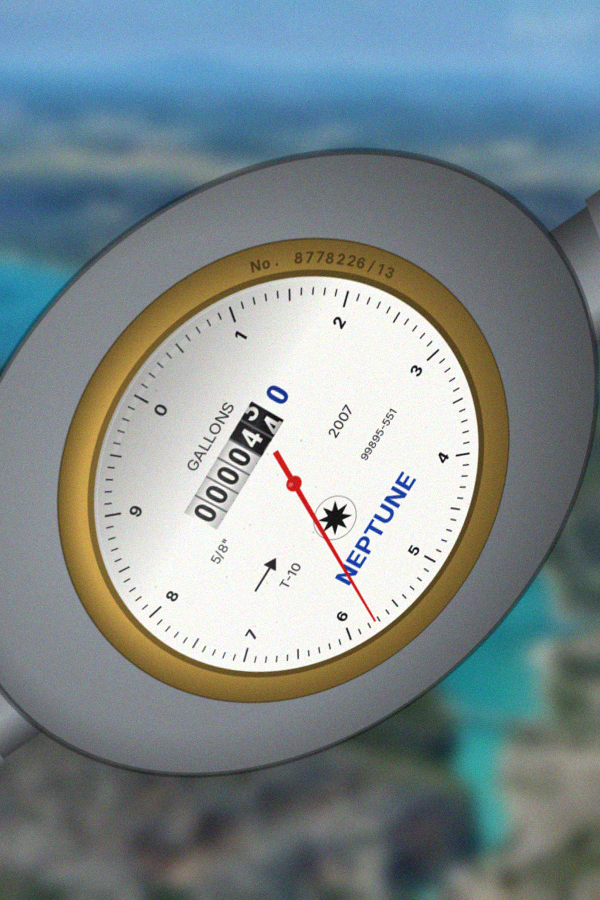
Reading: 435.7 gal
